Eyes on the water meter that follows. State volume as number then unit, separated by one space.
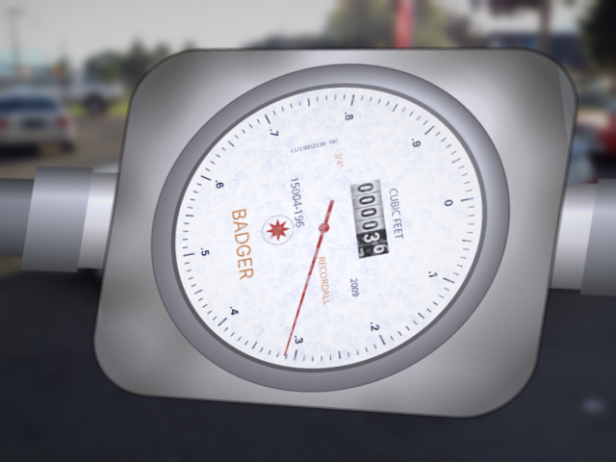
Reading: 36.31 ft³
